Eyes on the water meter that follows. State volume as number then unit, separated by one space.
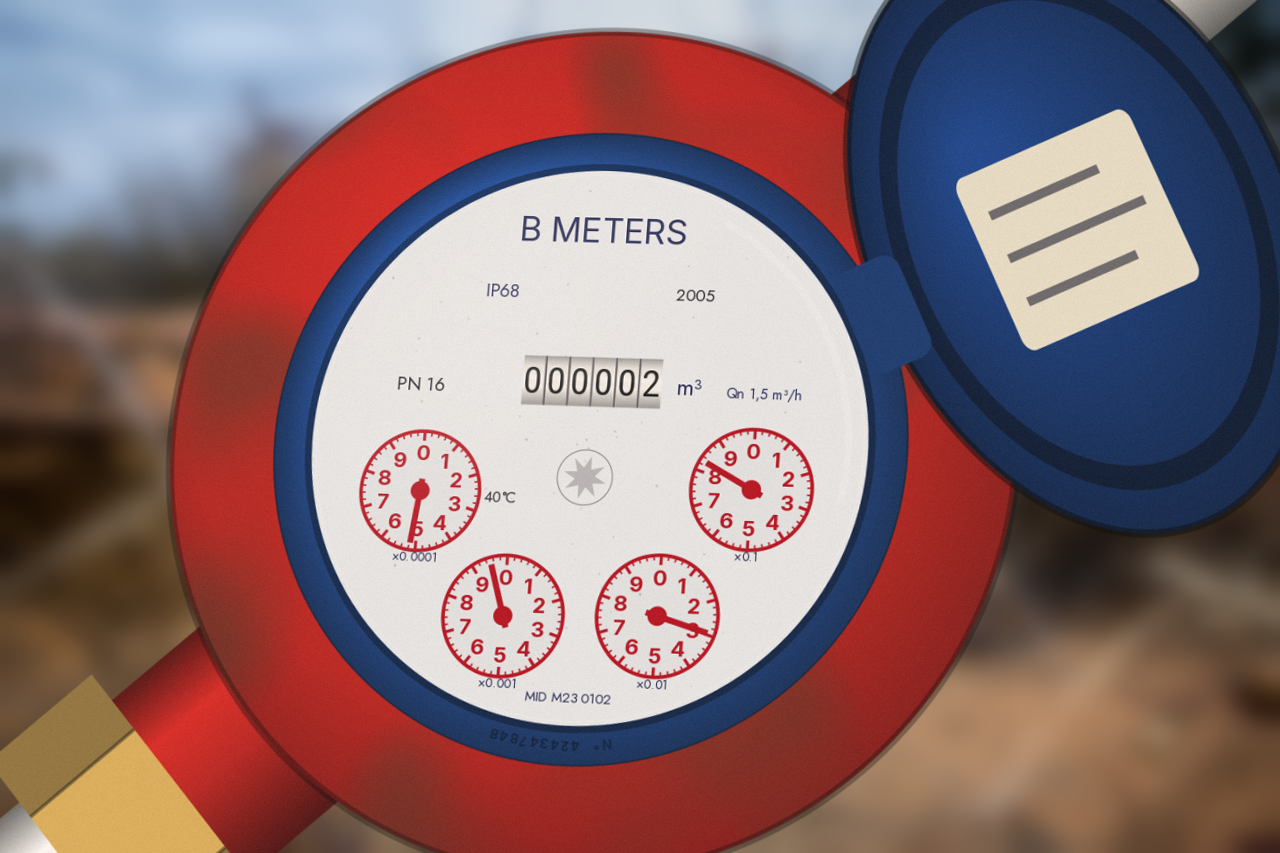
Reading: 2.8295 m³
